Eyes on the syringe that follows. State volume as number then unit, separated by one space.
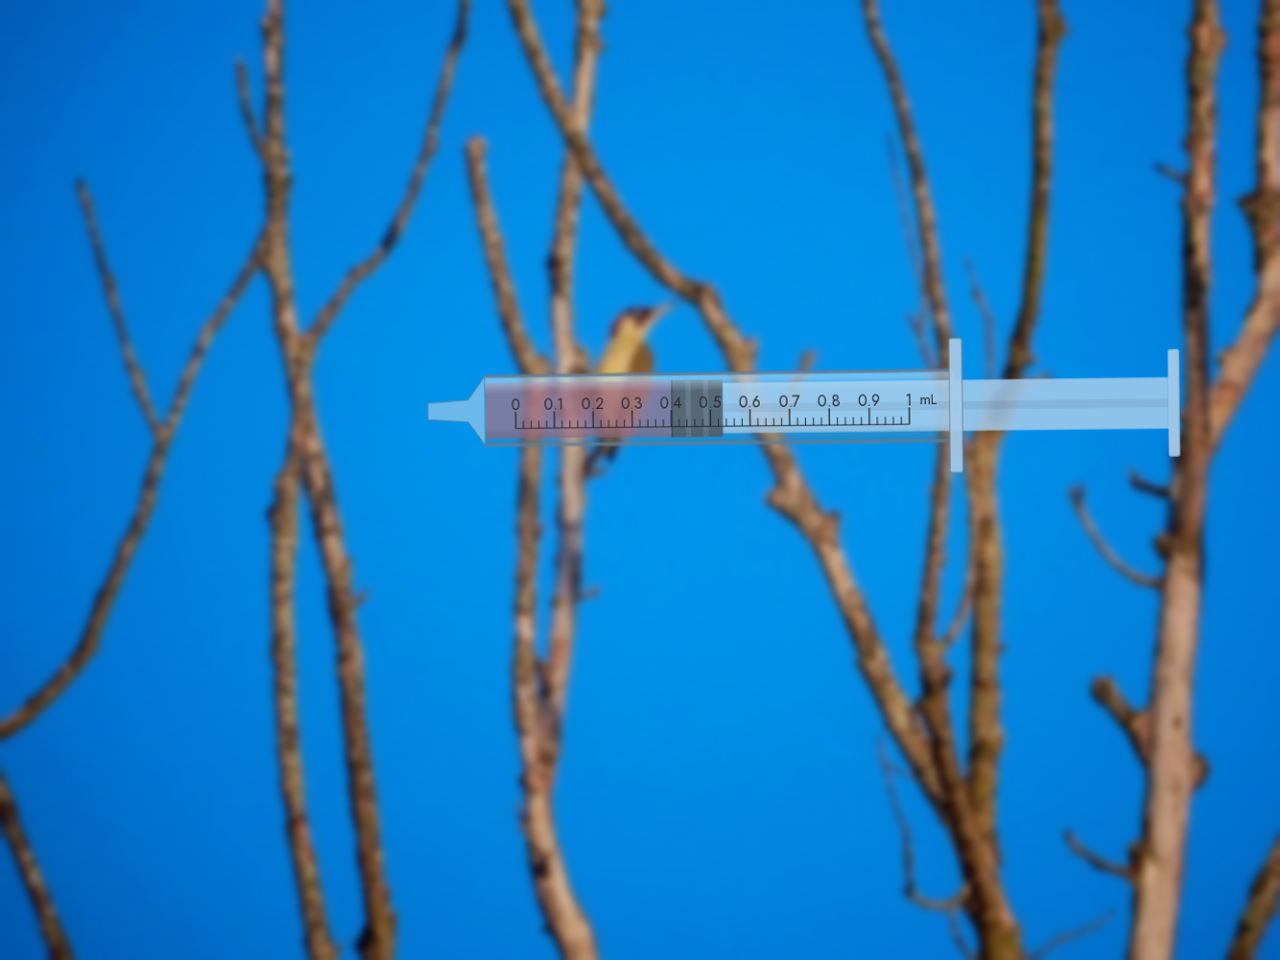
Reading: 0.4 mL
